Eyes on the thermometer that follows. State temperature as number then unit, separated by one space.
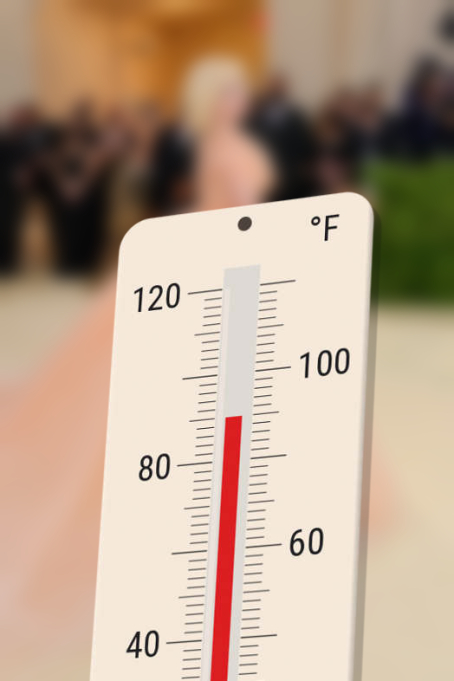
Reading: 90 °F
